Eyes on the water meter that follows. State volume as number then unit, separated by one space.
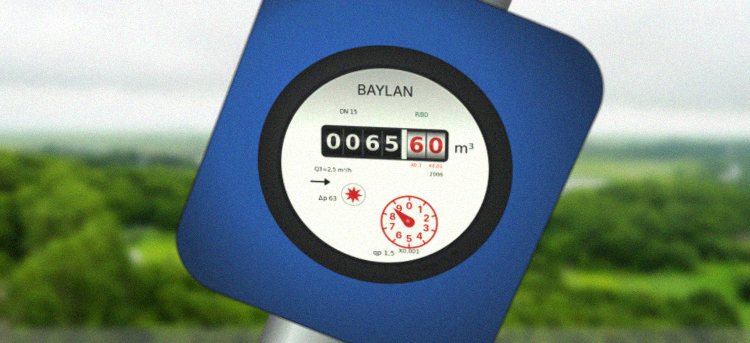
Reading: 65.608 m³
